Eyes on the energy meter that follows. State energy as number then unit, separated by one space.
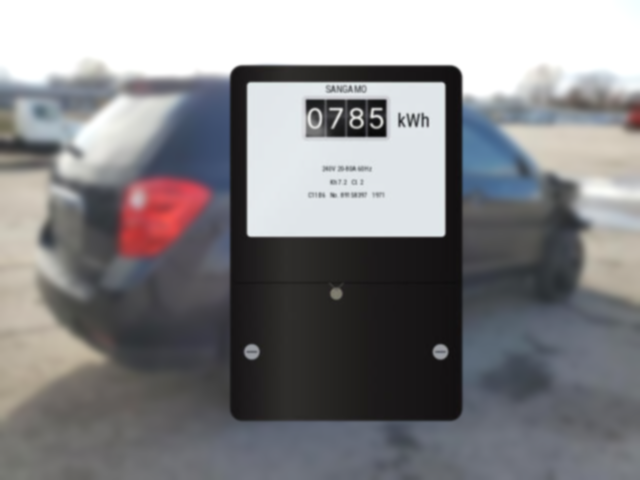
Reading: 785 kWh
